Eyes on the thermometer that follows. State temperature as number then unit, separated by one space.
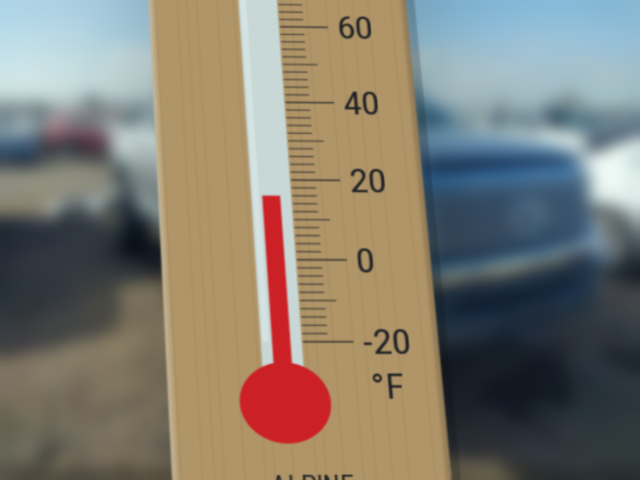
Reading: 16 °F
